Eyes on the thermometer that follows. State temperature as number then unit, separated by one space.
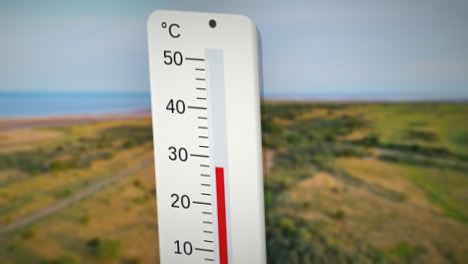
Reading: 28 °C
